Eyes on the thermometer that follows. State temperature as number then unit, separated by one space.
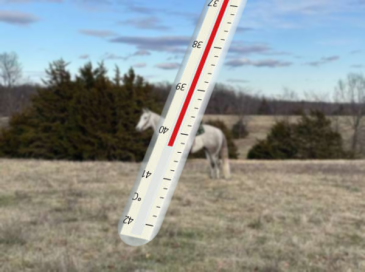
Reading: 40.3 °C
